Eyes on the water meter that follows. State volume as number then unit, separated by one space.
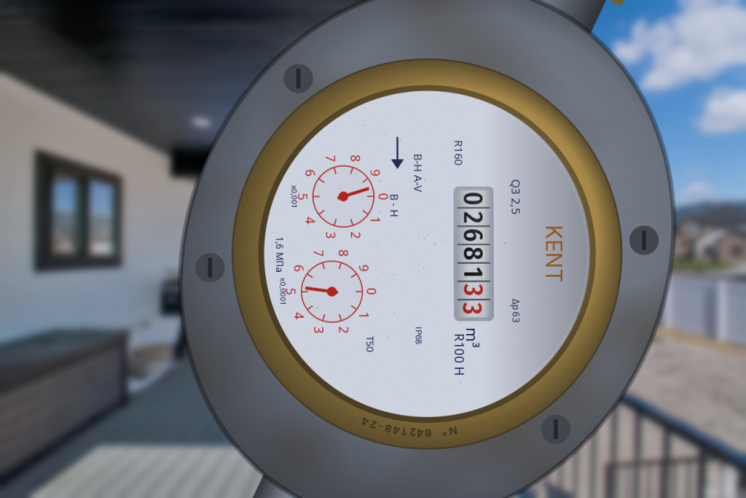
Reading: 2681.3295 m³
